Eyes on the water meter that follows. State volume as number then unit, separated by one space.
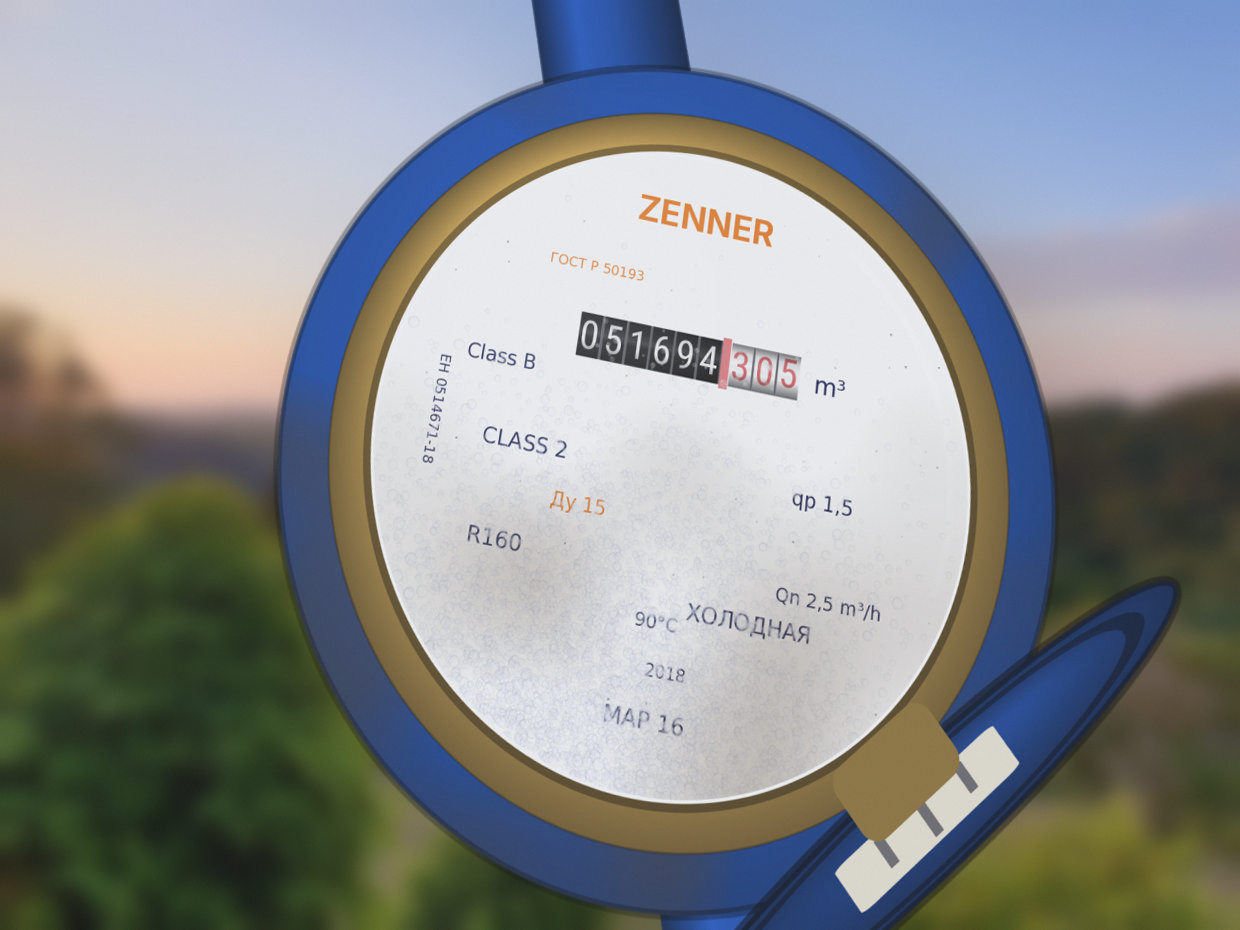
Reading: 51694.305 m³
